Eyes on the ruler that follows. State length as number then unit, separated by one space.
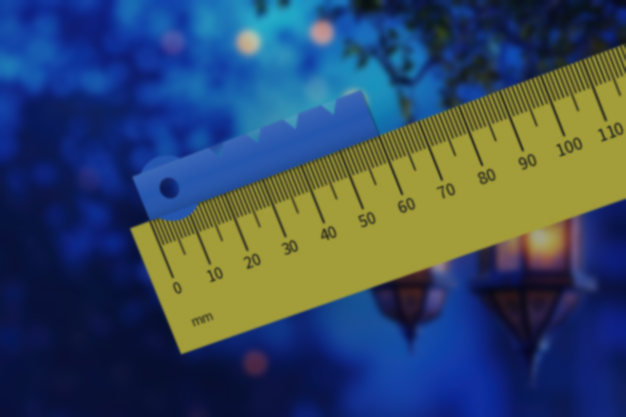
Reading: 60 mm
